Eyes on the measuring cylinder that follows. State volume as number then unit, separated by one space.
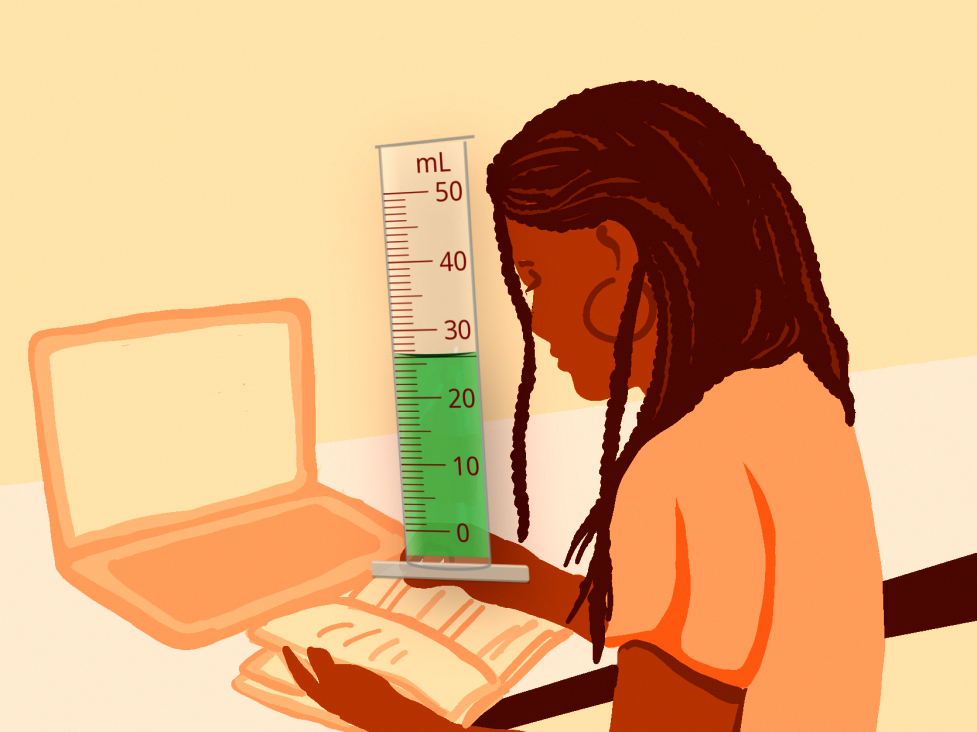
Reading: 26 mL
